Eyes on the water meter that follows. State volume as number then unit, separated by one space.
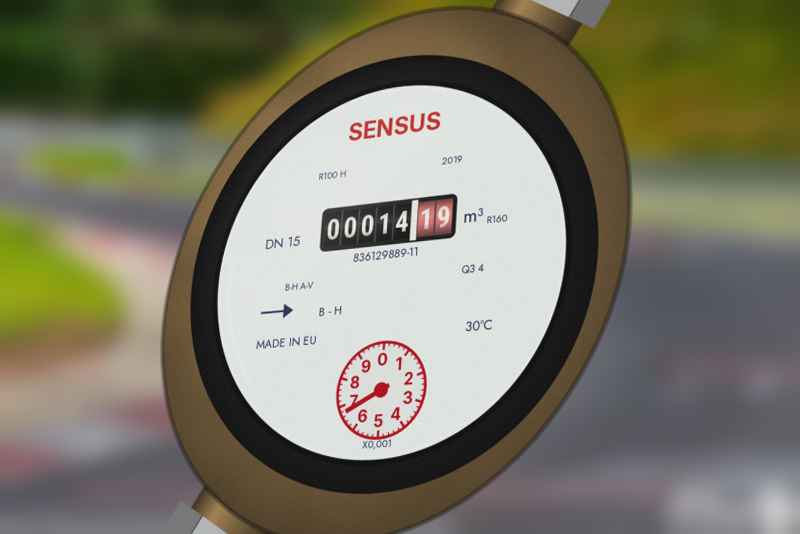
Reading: 14.196 m³
